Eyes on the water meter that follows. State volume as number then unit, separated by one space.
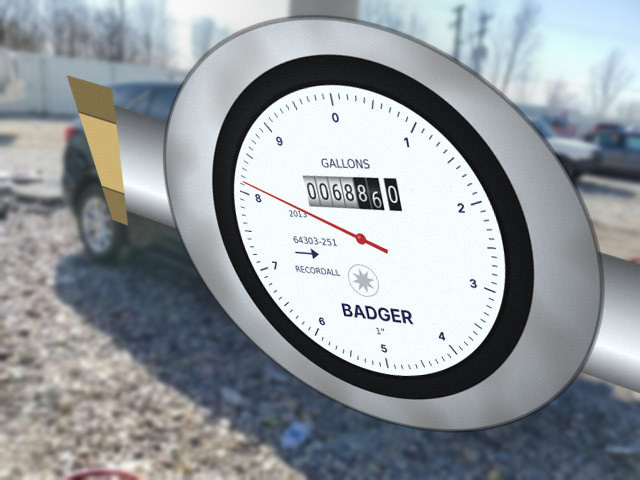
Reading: 68858.1 gal
